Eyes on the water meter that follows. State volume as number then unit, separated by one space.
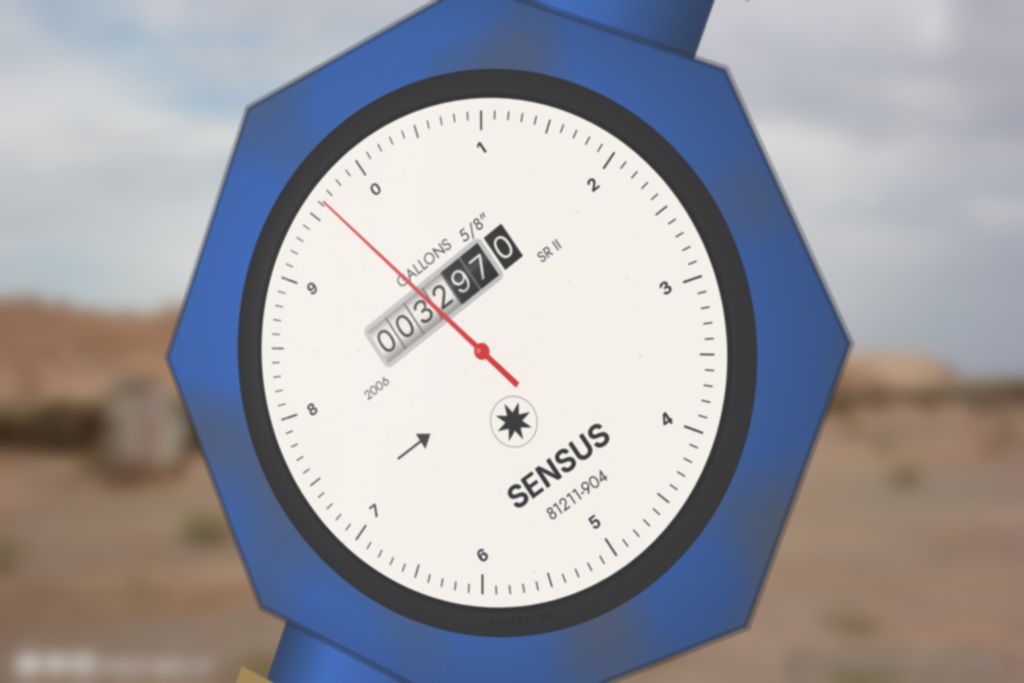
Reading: 32969.6 gal
